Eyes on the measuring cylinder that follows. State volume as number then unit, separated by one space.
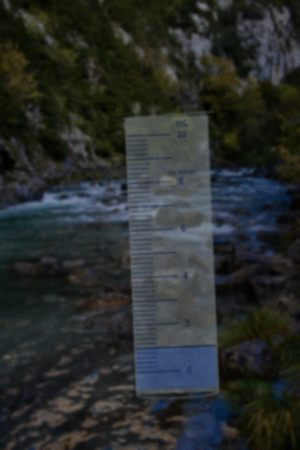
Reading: 1 mL
